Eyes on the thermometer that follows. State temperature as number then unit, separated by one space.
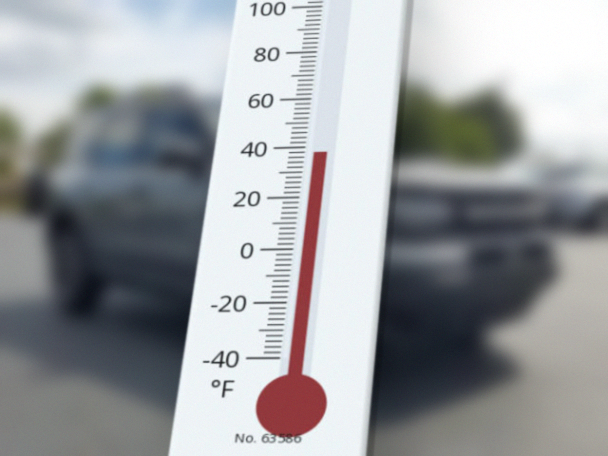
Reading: 38 °F
